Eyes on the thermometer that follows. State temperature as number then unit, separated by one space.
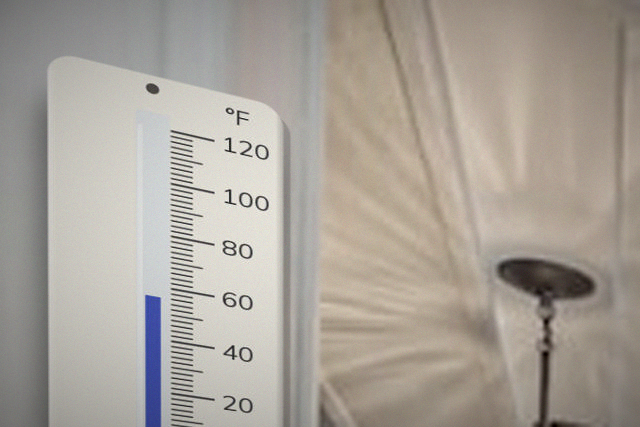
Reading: 56 °F
